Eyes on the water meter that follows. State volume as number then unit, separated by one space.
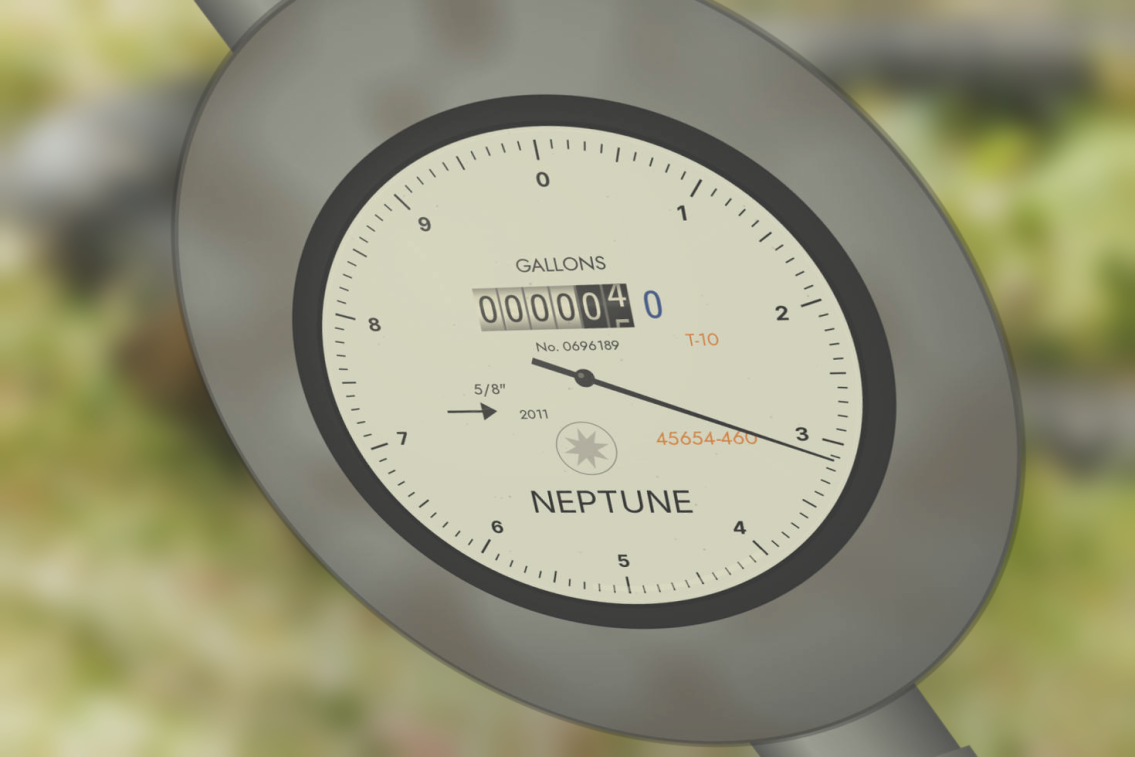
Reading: 43.1 gal
